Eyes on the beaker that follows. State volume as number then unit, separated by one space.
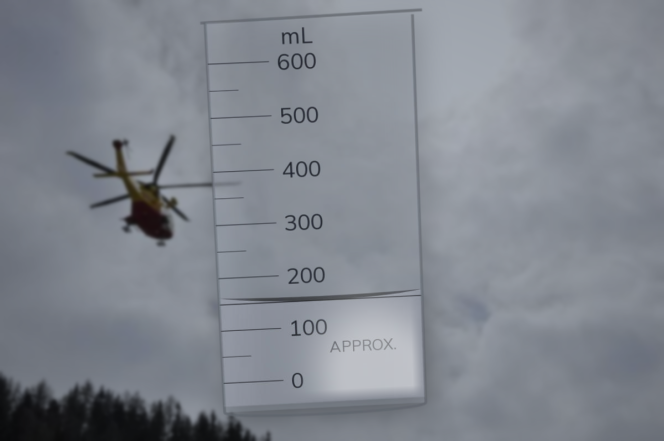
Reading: 150 mL
